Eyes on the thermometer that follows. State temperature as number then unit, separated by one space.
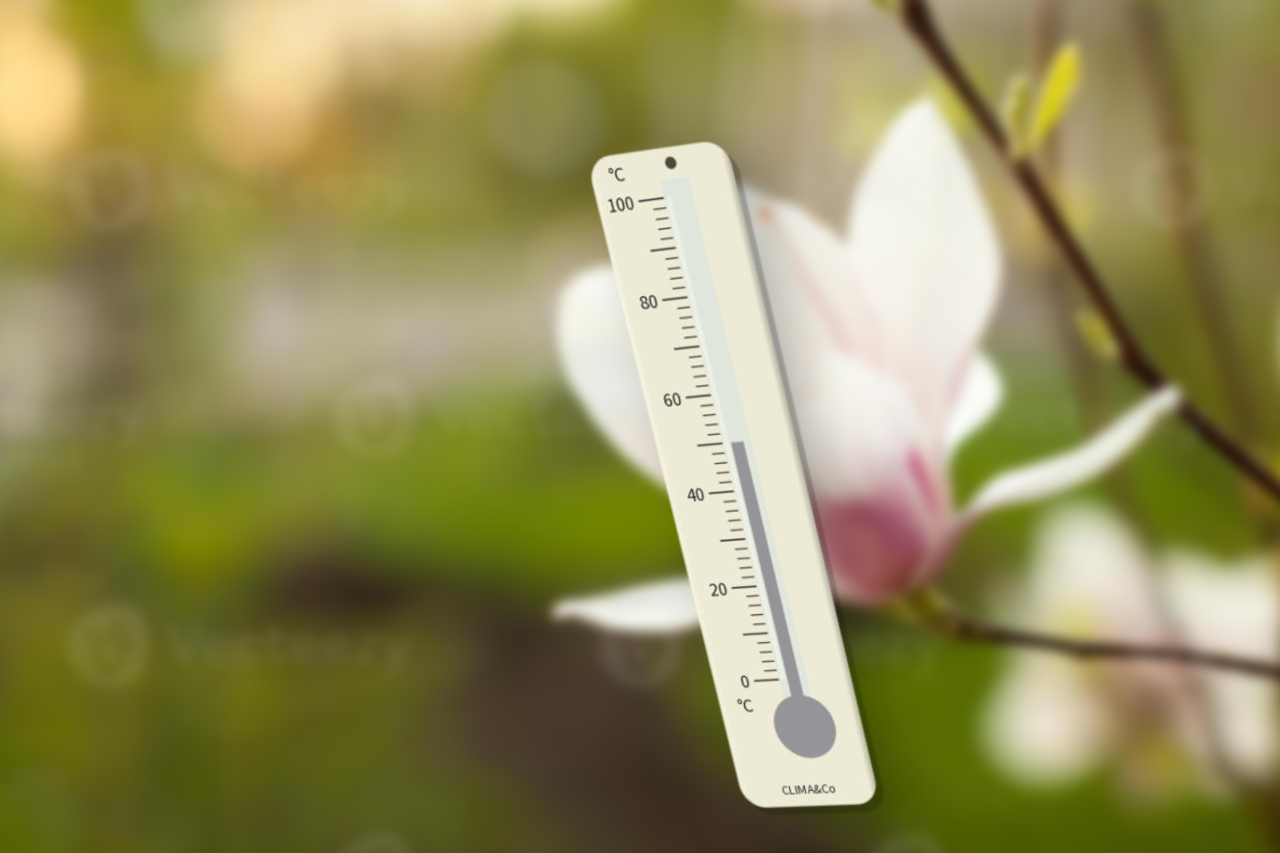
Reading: 50 °C
